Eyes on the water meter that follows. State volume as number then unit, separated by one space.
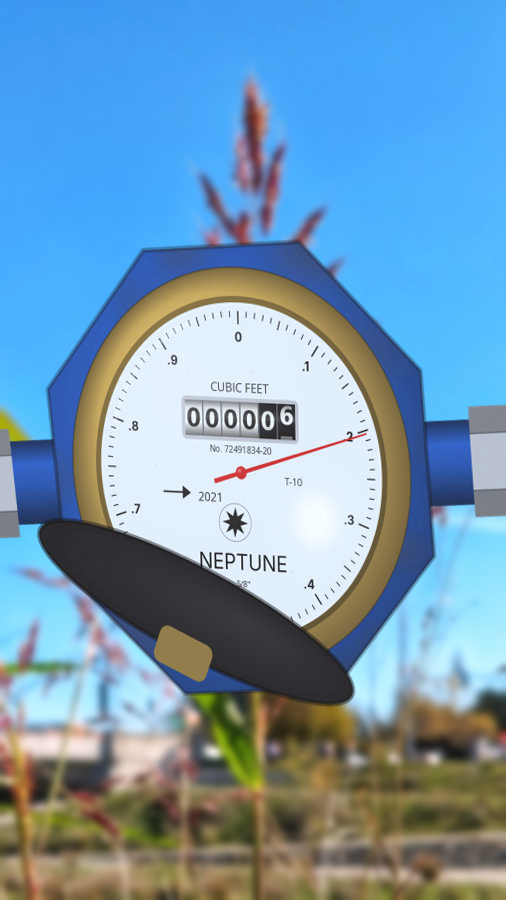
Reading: 6.20 ft³
